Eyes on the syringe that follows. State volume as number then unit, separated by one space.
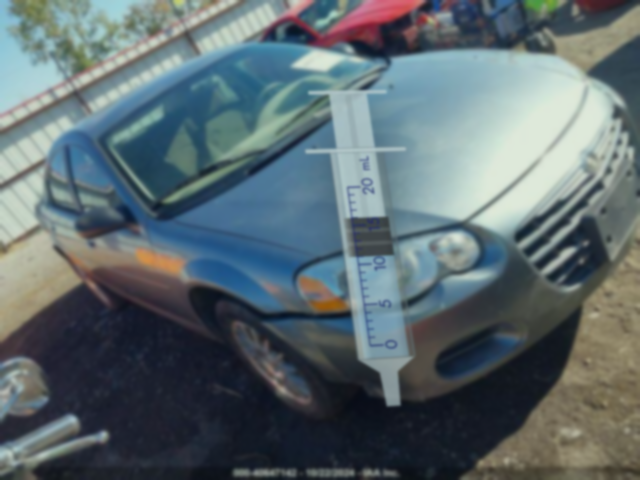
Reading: 11 mL
